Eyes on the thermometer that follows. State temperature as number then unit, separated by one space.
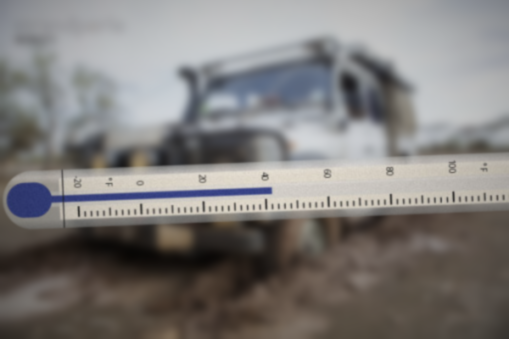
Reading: 42 °F
